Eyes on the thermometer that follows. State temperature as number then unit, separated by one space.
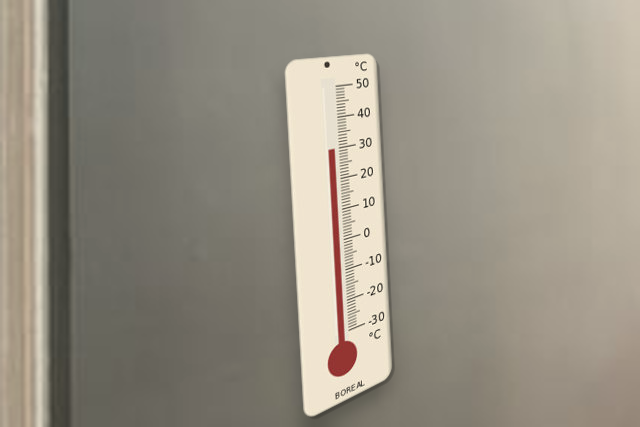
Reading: 30 °C
